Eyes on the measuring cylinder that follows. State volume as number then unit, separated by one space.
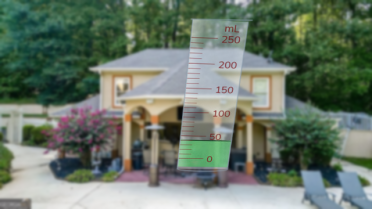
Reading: 40 mL
